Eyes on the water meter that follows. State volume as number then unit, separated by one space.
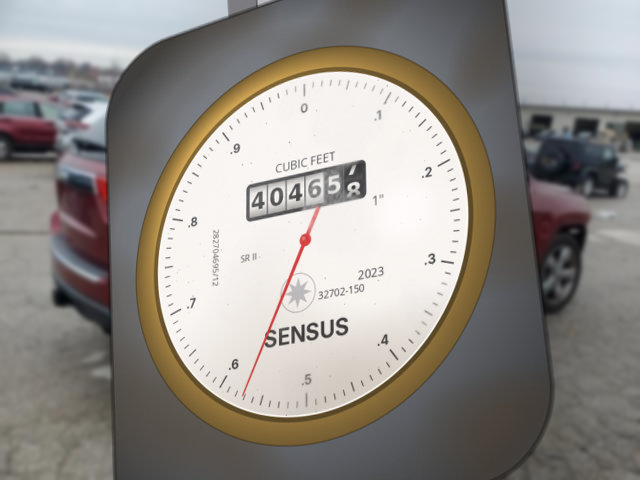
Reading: 404657.57 ft³
